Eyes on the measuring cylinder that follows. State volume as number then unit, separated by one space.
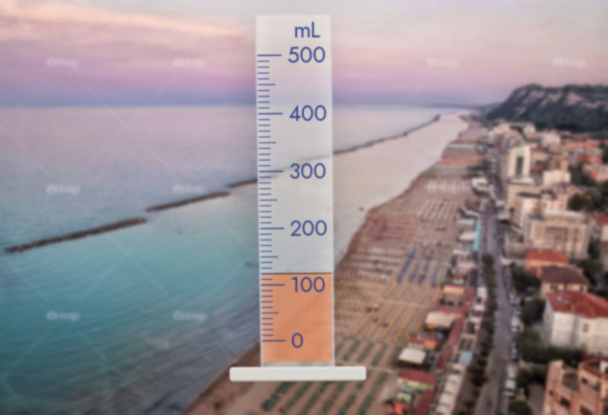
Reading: 120 mL
